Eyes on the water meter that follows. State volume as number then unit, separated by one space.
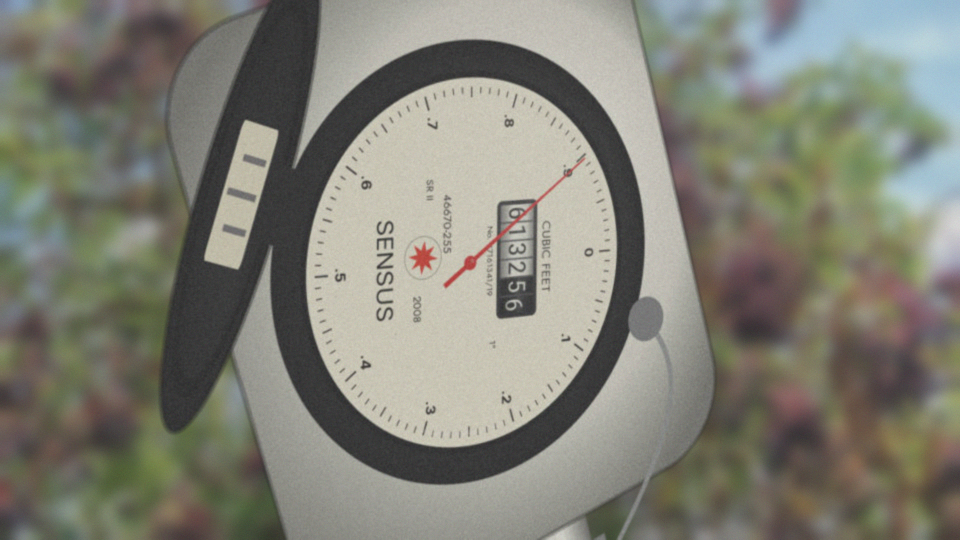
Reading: 613255.90 ft³
